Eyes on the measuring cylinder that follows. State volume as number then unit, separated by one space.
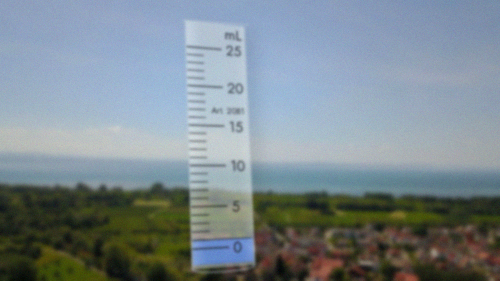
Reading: 1 mL
